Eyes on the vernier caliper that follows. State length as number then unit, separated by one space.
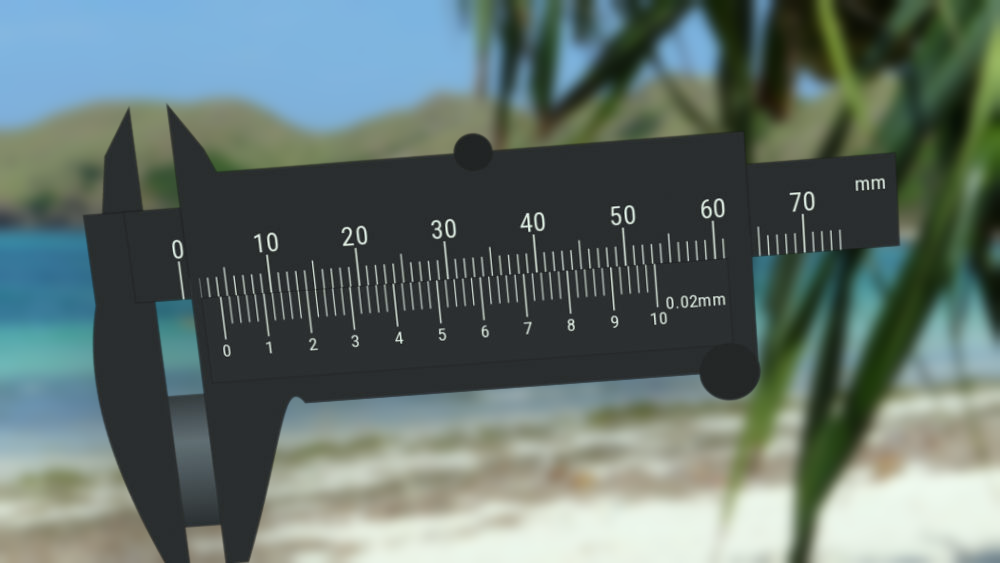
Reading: 4.2 mm
